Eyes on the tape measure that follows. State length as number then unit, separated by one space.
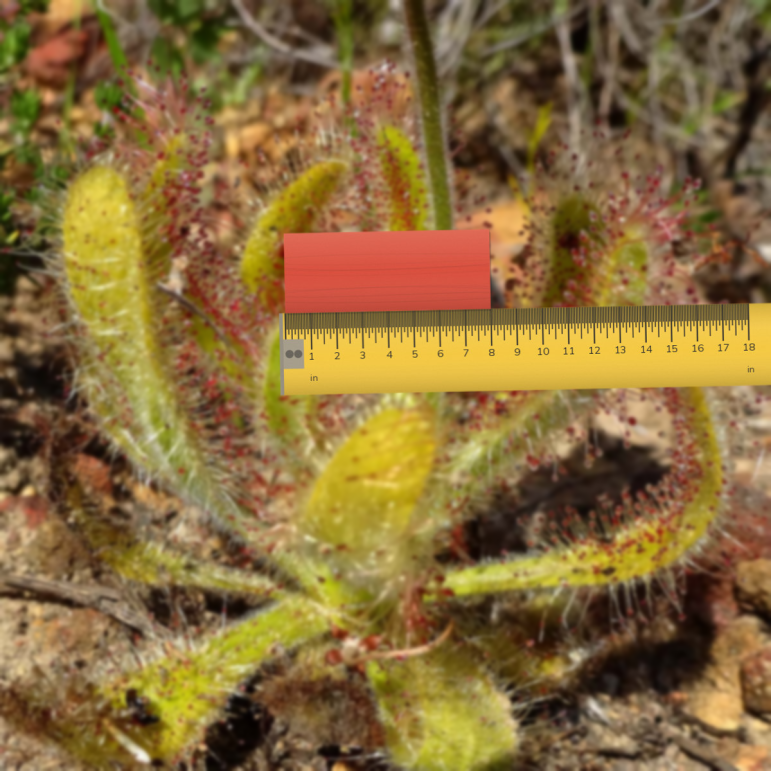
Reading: 8 in
